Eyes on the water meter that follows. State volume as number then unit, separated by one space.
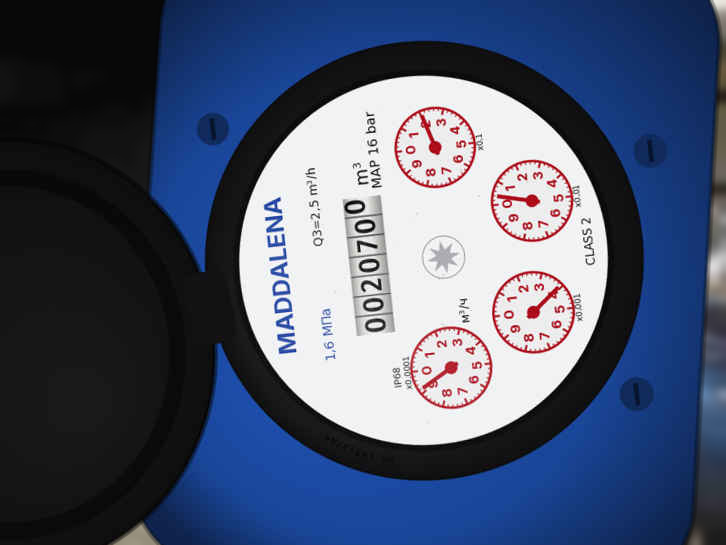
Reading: 20700.2039 m³
